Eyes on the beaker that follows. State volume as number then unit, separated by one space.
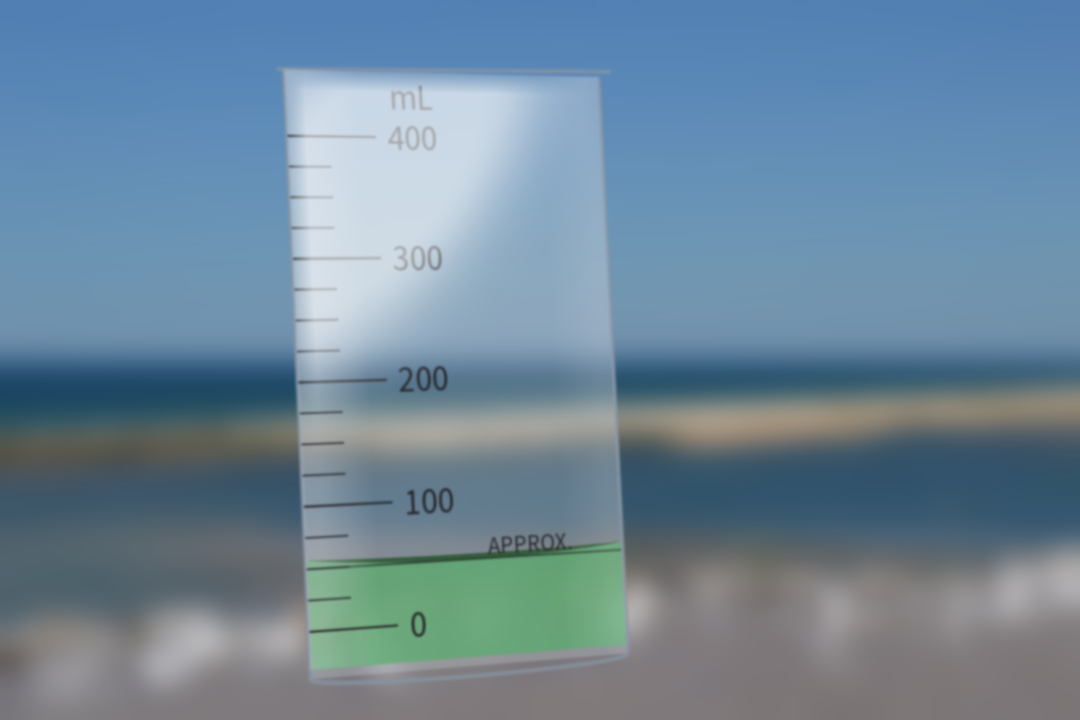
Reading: 50 mL
